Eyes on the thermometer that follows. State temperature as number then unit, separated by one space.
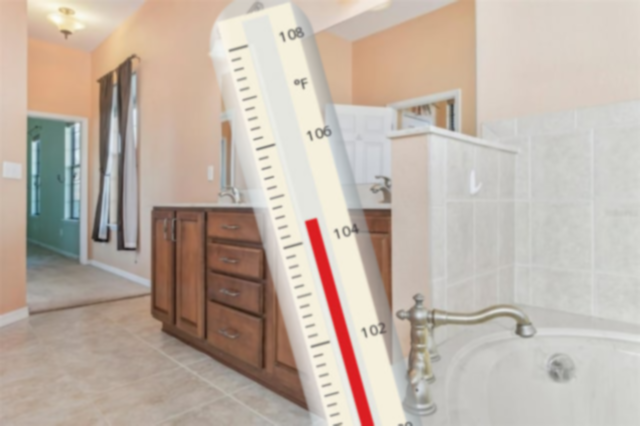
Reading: 104.4 °F
